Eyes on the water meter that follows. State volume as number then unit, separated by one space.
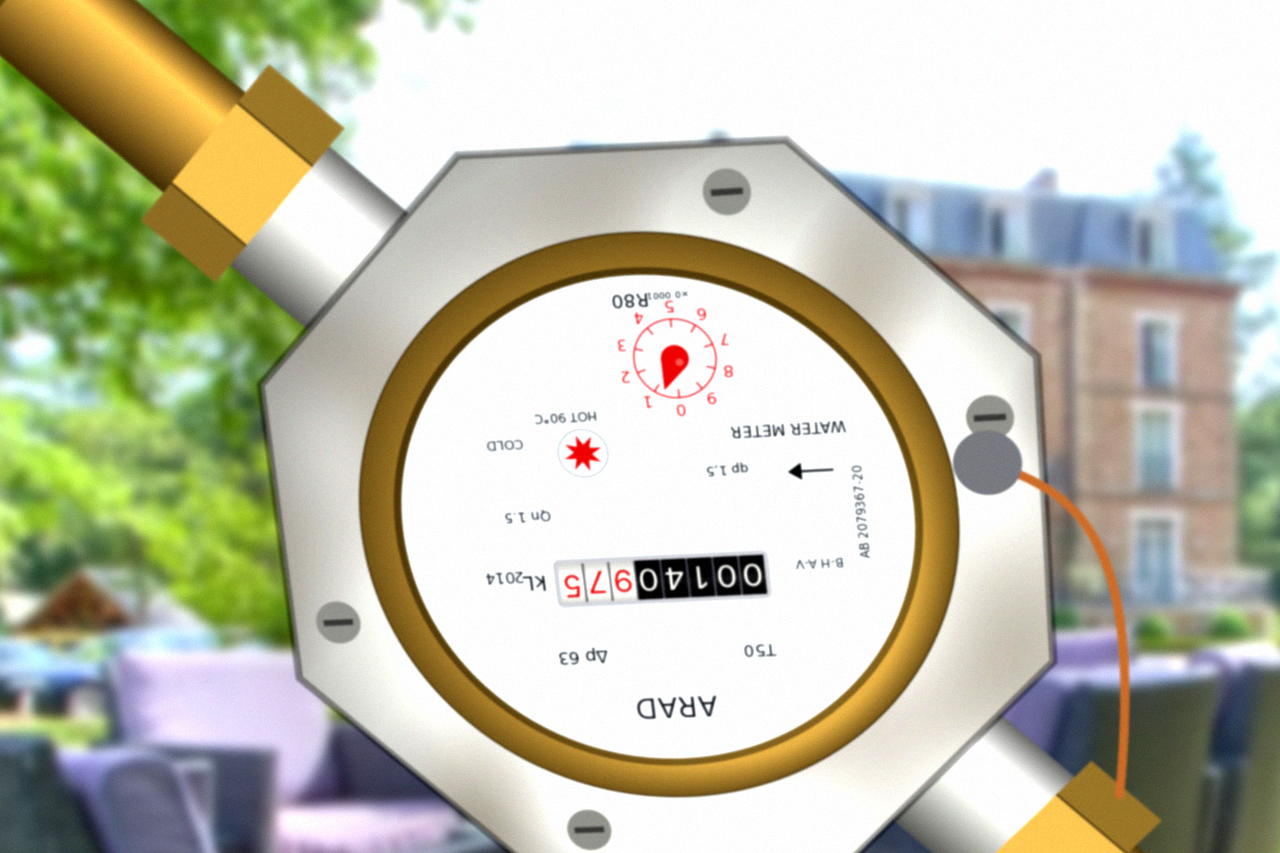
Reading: 140.9750 kL
